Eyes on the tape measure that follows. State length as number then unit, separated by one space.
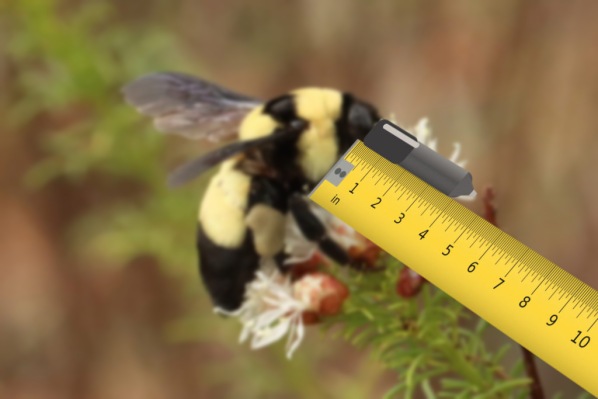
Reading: 4.5 in
